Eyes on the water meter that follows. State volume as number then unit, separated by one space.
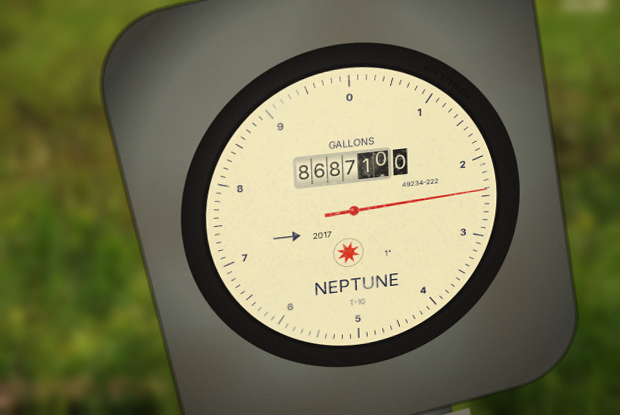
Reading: 8687102.4 gal
